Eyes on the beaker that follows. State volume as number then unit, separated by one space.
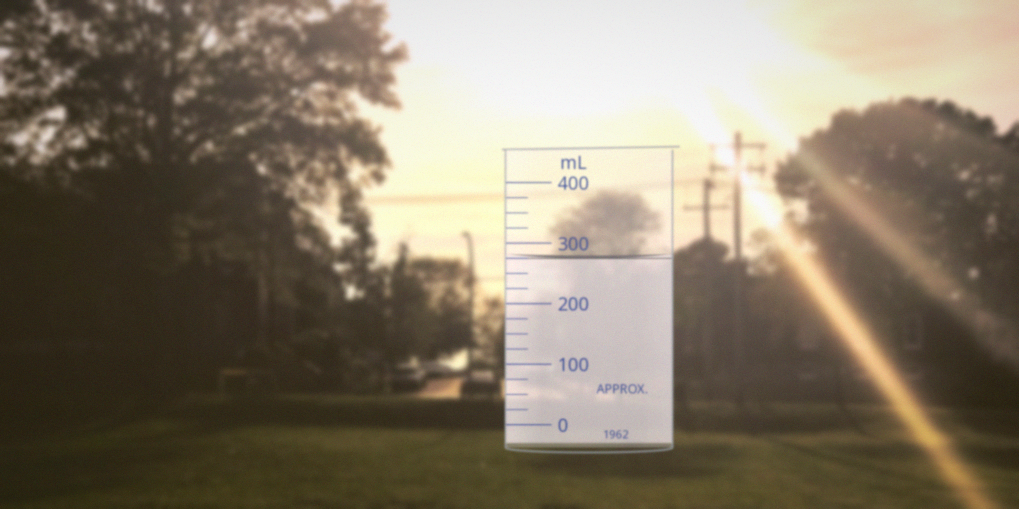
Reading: 275 mL
